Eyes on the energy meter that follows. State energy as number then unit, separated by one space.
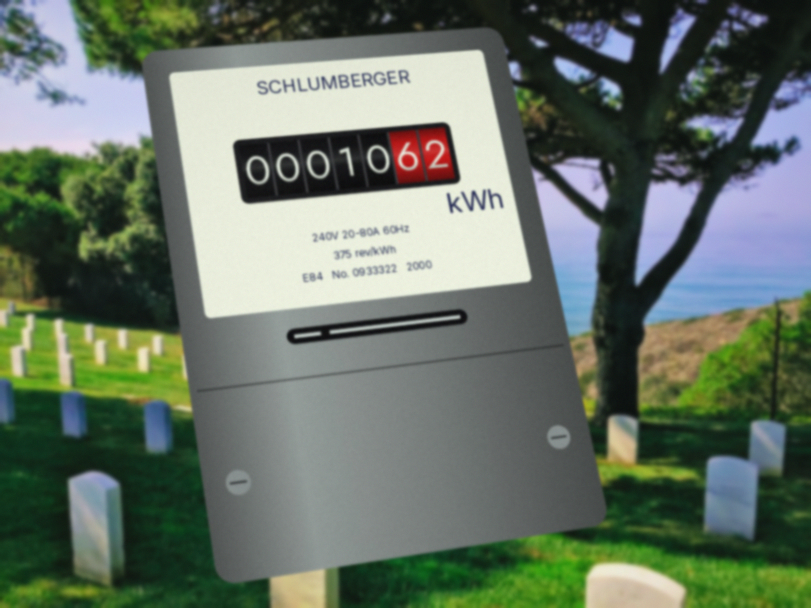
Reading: 10.62 kWh
